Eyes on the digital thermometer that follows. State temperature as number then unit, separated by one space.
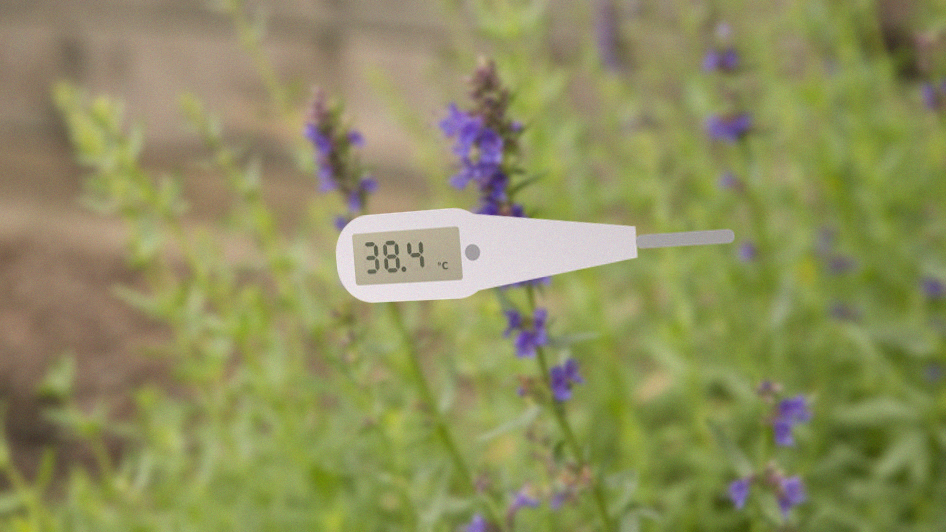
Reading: 38.4 °C
